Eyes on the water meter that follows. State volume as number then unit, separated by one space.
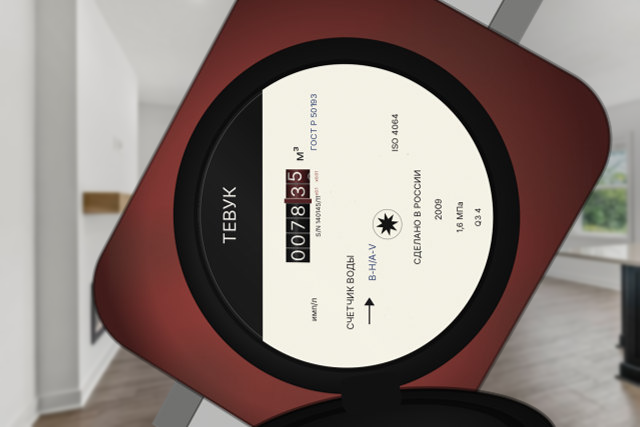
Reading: 78.35 m³
